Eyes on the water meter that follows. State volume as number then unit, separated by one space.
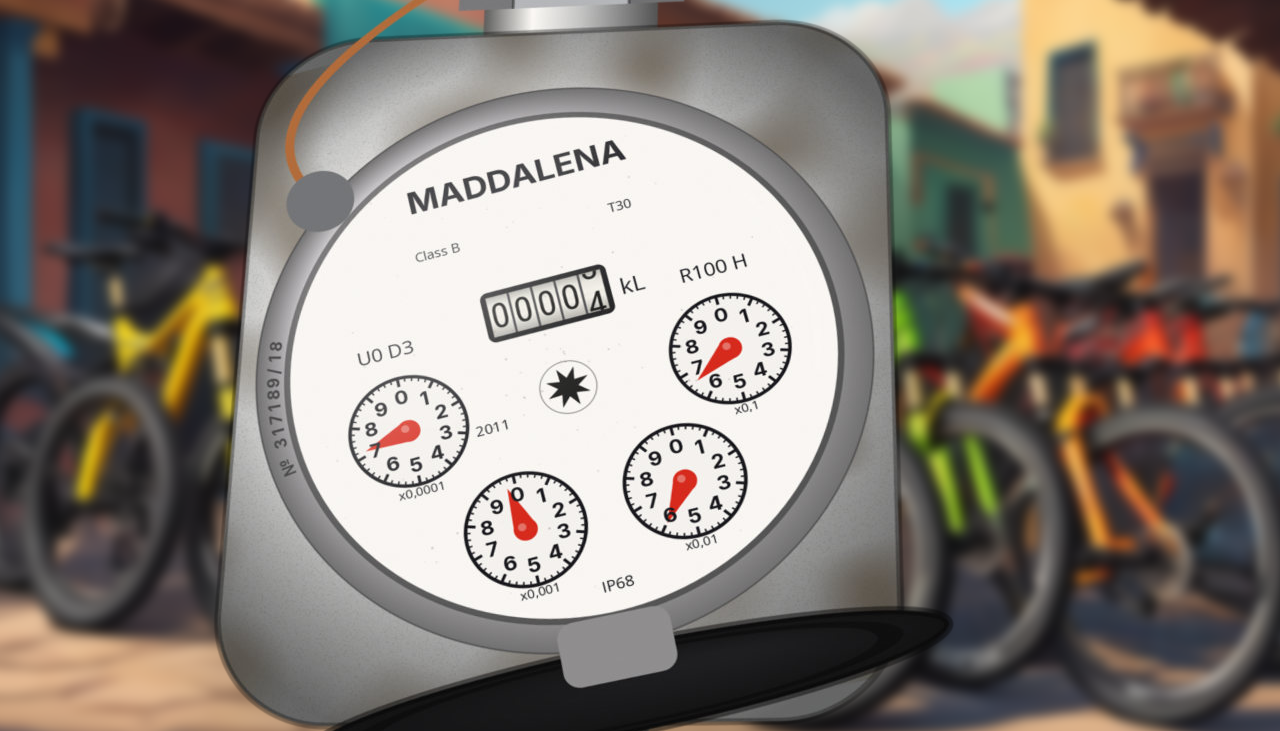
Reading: 3.6597 kL
